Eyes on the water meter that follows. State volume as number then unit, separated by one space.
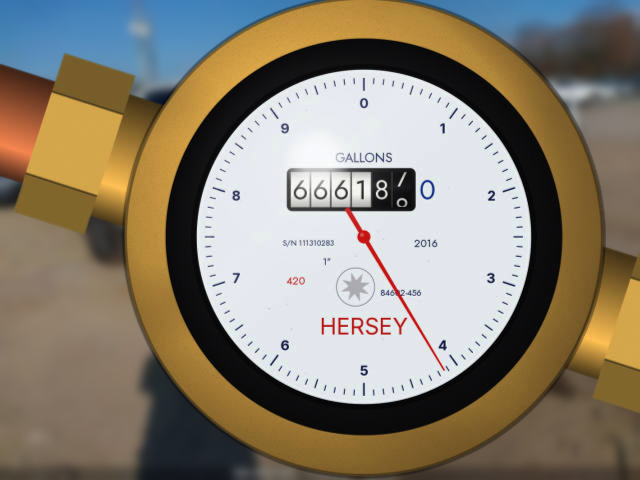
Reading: 6661874.1 gal
